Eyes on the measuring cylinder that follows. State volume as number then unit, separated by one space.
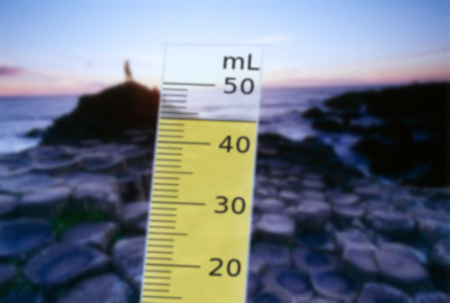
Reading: 44 mL
